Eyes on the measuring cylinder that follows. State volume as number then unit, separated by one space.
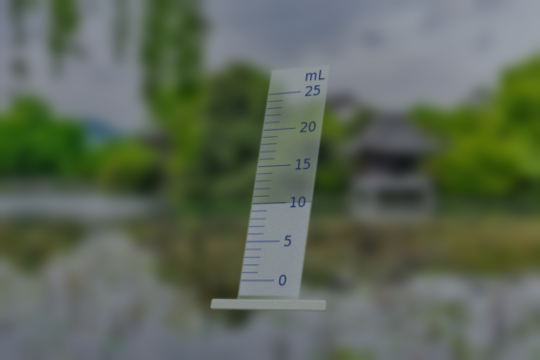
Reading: 10 mL
